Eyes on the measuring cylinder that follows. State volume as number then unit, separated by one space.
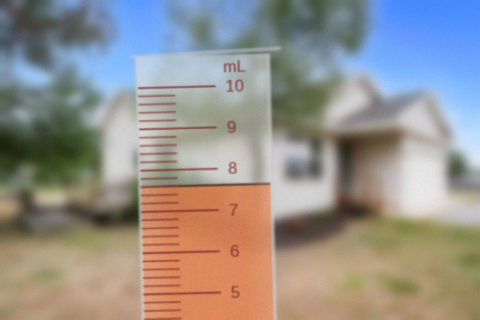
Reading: 7.6 mL
